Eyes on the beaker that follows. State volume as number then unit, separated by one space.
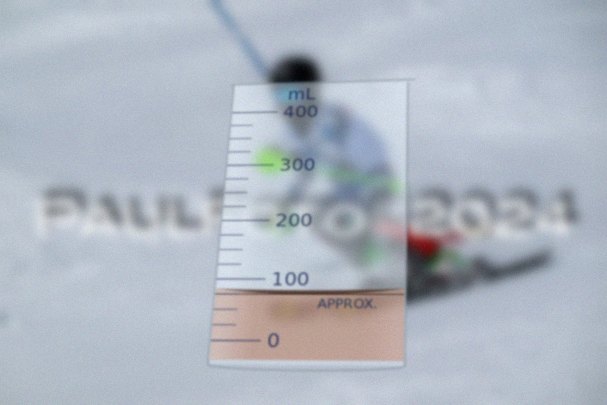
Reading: 75 mL
